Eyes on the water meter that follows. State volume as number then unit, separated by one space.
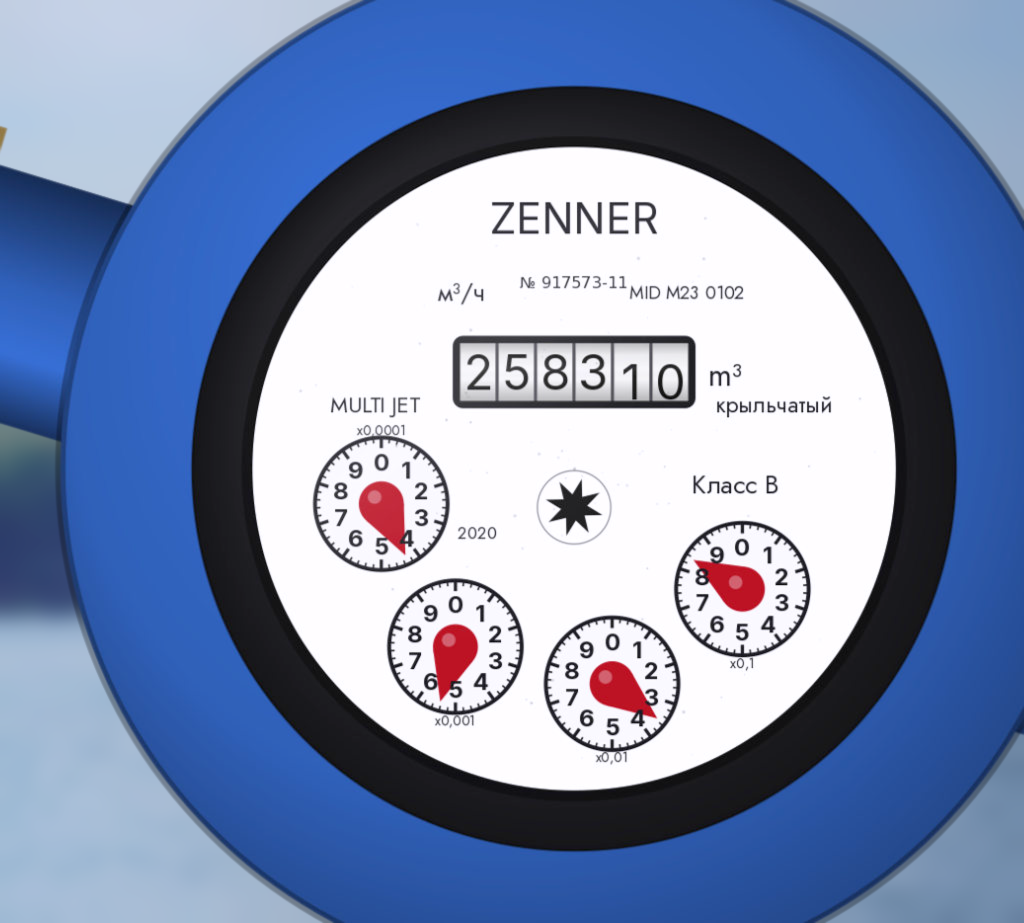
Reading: 258309.8354 m³
